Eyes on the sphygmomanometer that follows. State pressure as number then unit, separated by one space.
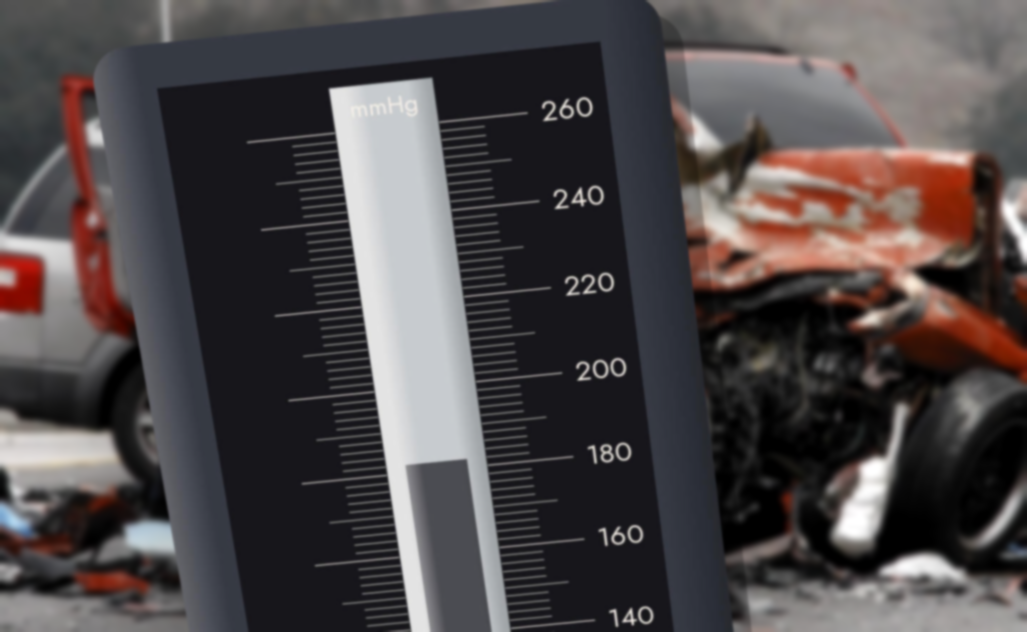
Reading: 182 mmHg
